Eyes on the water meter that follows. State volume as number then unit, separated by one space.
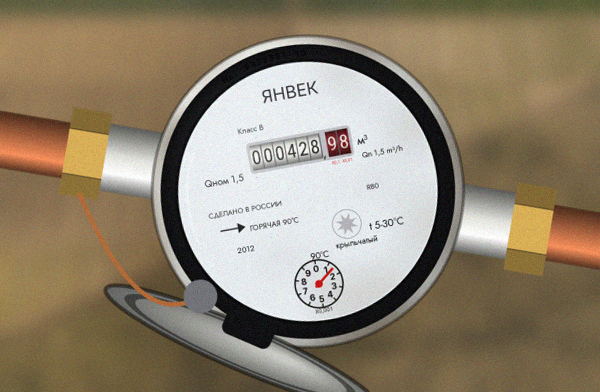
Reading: 428.981 m³
